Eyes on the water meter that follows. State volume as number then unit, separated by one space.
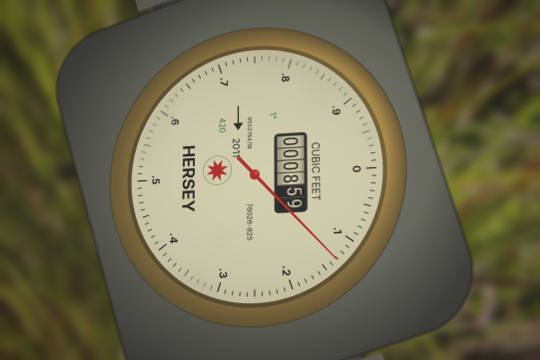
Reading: 859.13 ft³
